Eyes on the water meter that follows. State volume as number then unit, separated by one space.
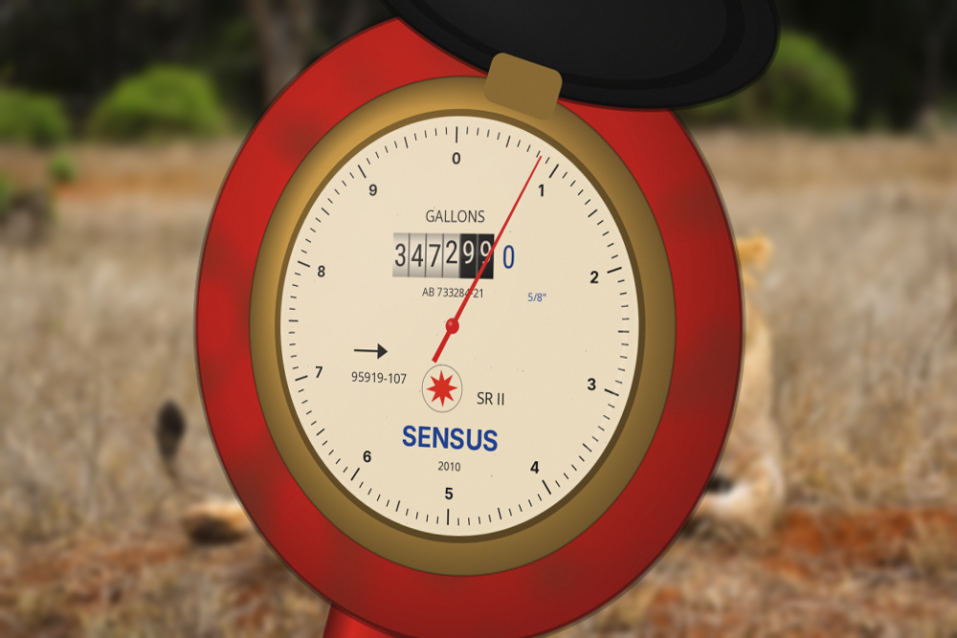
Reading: 3472990.8 gal
